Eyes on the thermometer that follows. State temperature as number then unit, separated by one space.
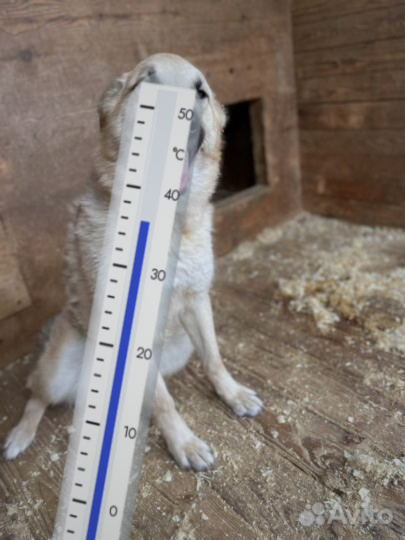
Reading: 36 °C
